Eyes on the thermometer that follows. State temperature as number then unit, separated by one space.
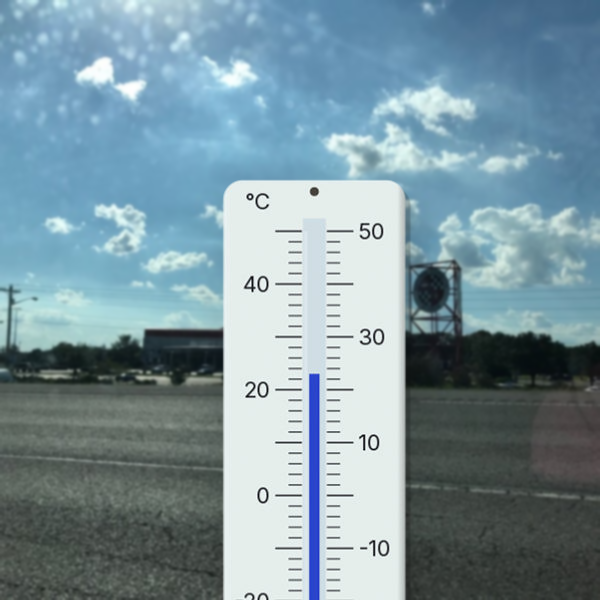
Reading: 23 °C
